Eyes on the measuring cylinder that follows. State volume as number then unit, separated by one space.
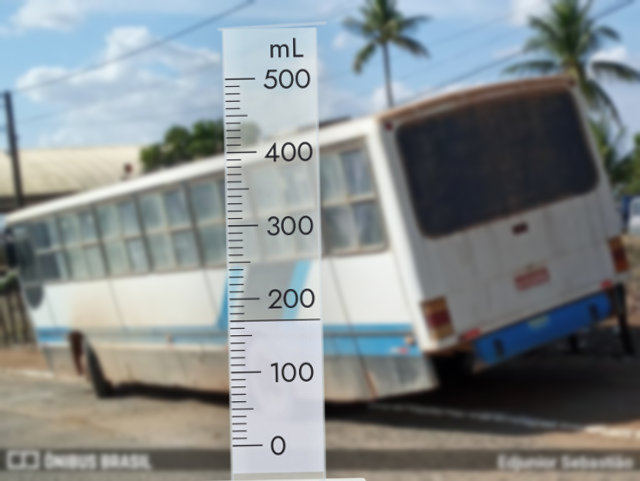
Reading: 170 mL
